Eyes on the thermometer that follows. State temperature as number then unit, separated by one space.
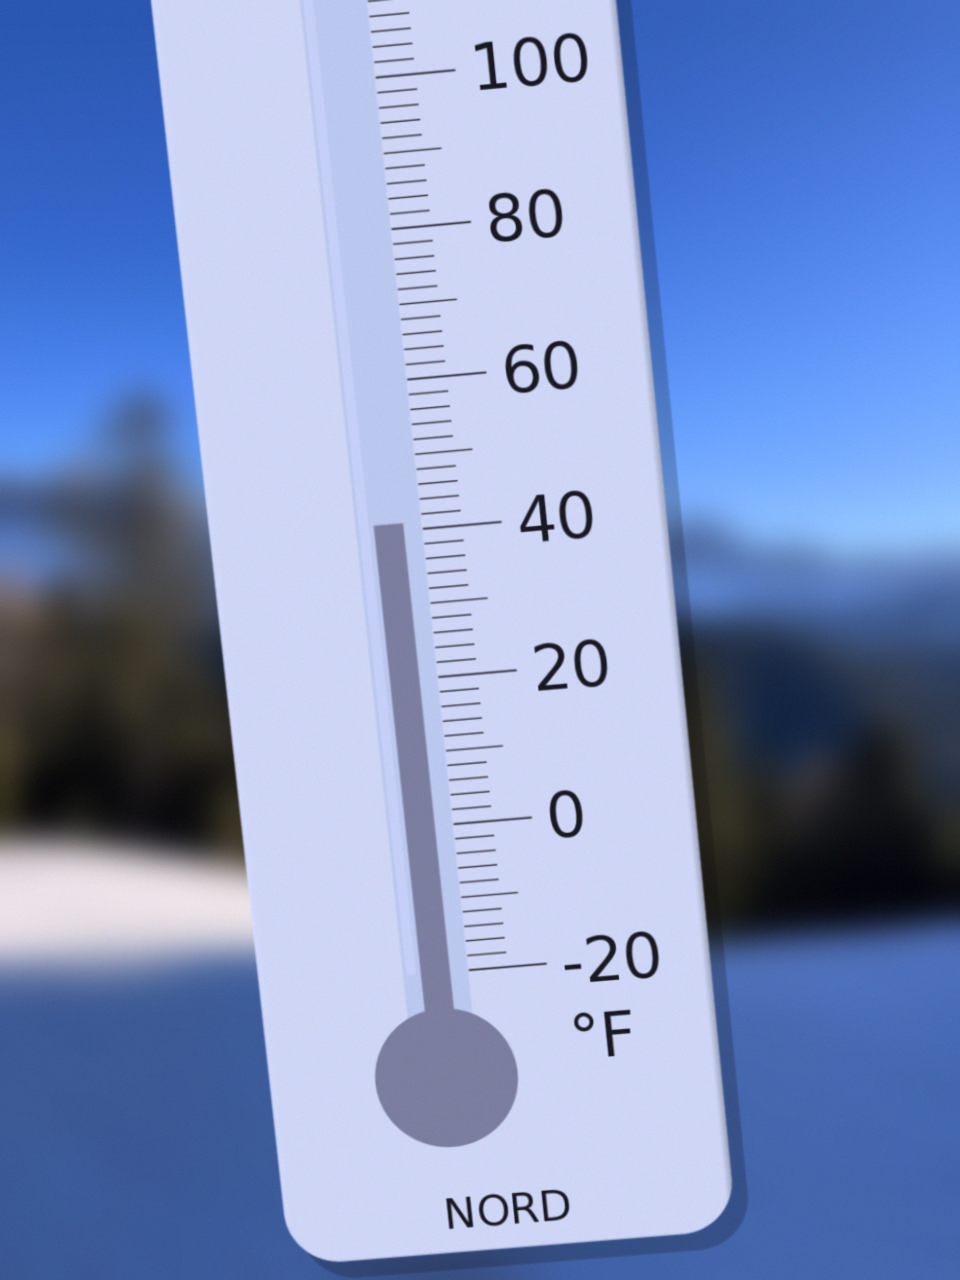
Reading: 41 °F
